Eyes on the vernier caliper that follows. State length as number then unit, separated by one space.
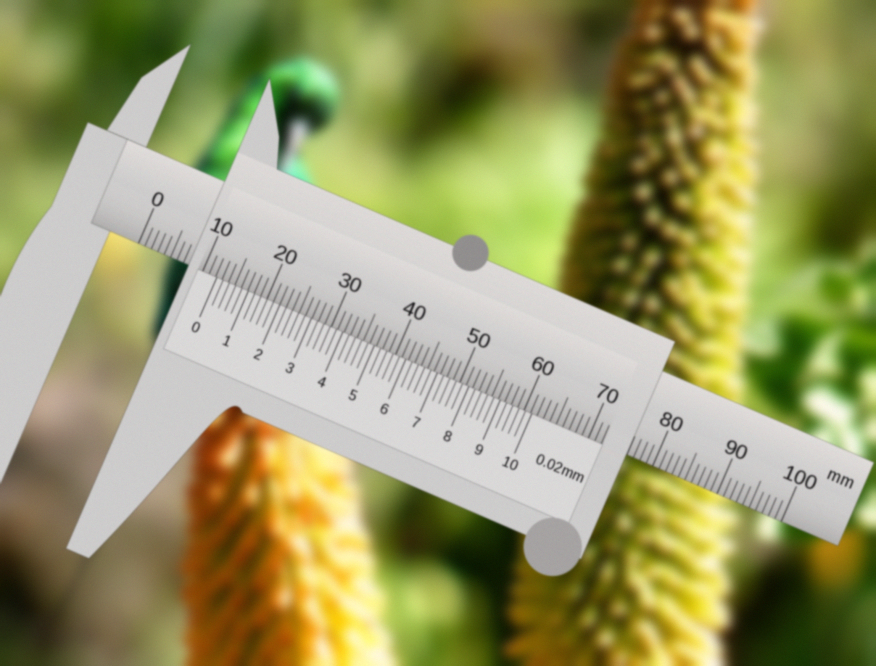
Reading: 12.2 mm
